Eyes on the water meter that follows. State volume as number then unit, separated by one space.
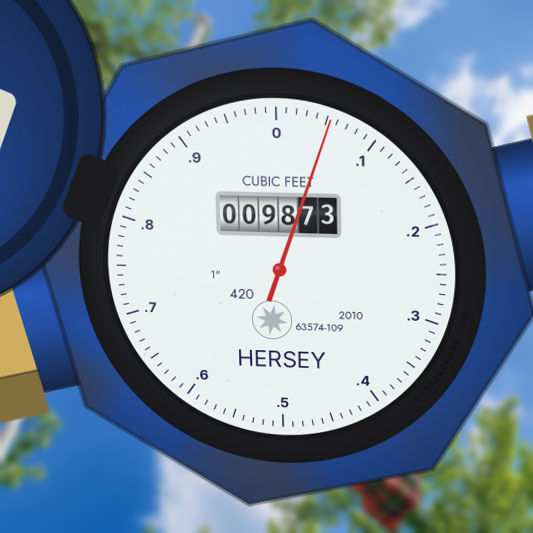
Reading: 9873.05 ft³
